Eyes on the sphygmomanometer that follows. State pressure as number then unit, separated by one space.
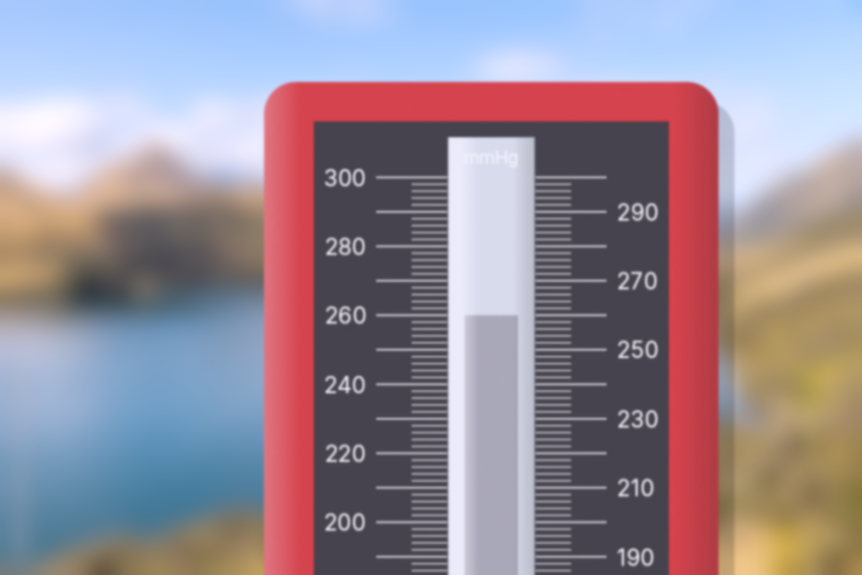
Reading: 260 mmHg
